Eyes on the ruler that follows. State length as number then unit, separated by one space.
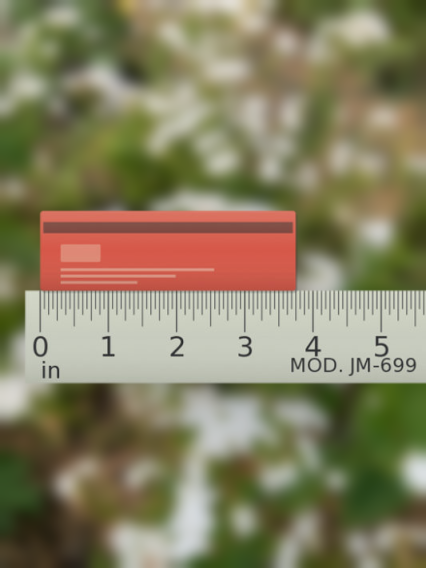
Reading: 3.75 in
